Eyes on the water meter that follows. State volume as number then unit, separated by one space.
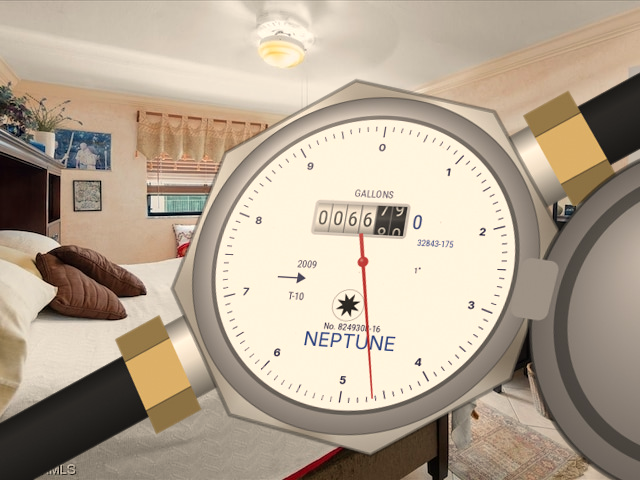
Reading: 66794.6 gal
